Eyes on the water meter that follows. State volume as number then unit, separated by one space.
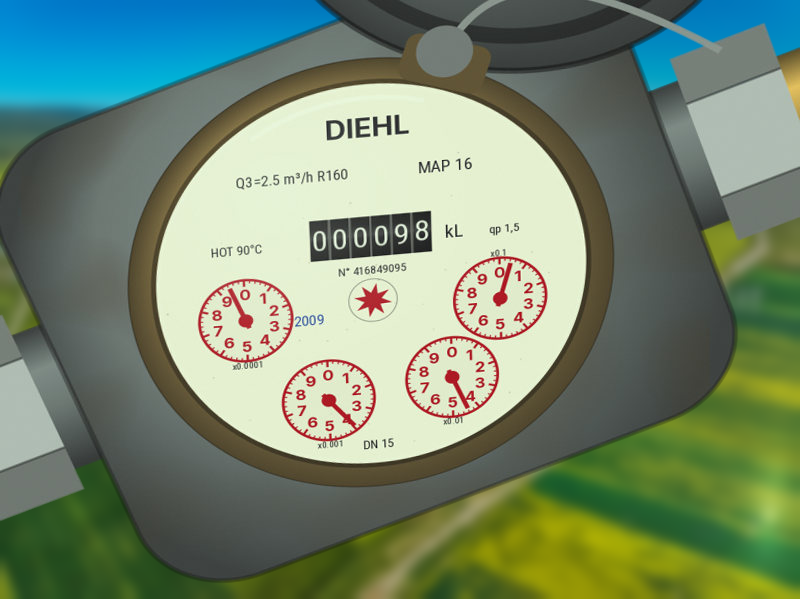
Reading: 98.0439 kL
